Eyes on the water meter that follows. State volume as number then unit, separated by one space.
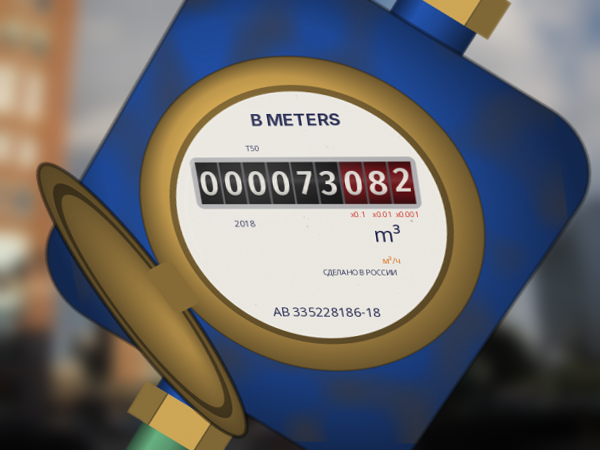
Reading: 73.082 m³
